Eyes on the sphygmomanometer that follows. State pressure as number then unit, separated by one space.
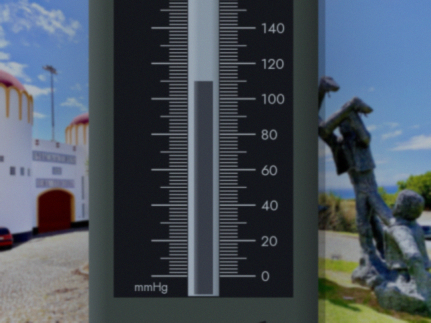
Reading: 110 mmHg
